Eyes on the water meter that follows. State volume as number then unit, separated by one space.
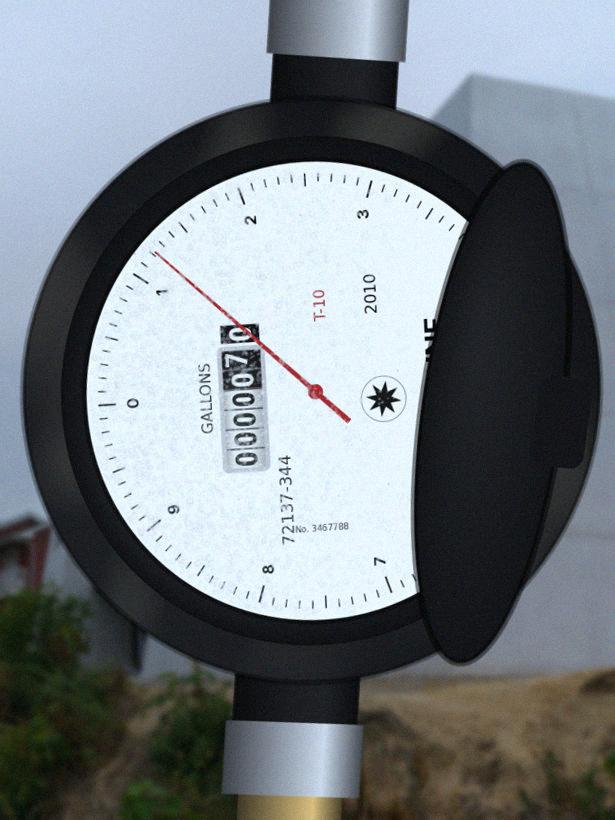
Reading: 71.2 gal
